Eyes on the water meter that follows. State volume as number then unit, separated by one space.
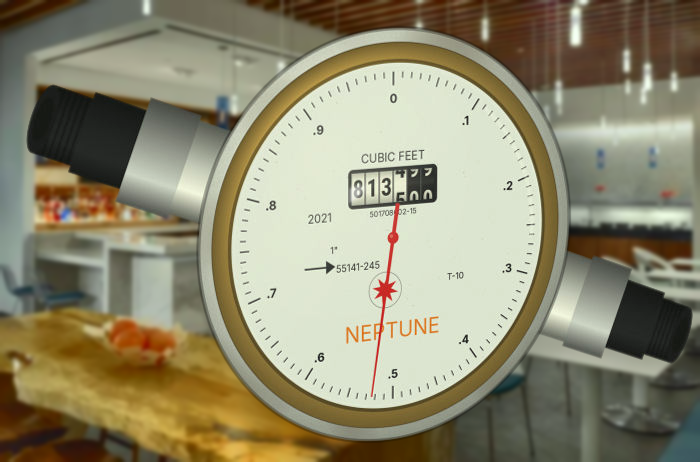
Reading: 813499.52 ft³
